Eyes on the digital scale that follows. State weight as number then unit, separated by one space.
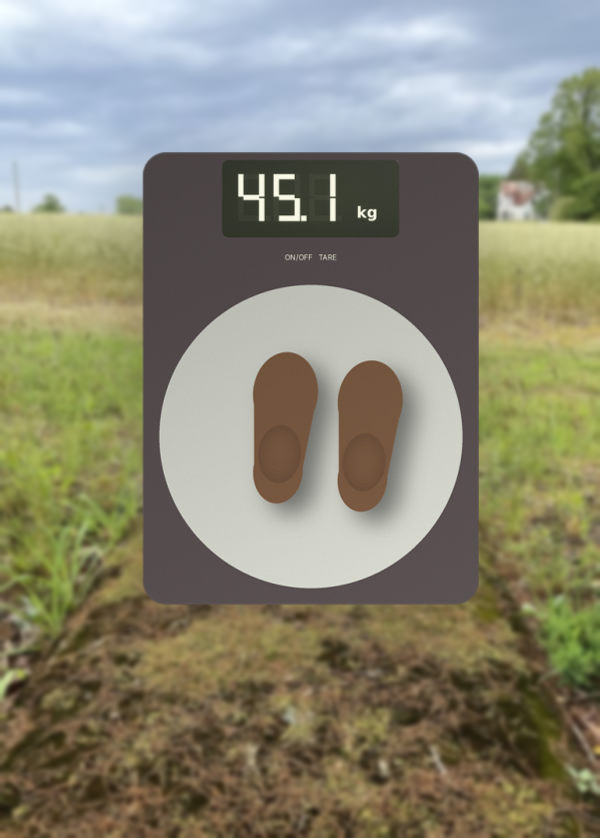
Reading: 45.1 kg
